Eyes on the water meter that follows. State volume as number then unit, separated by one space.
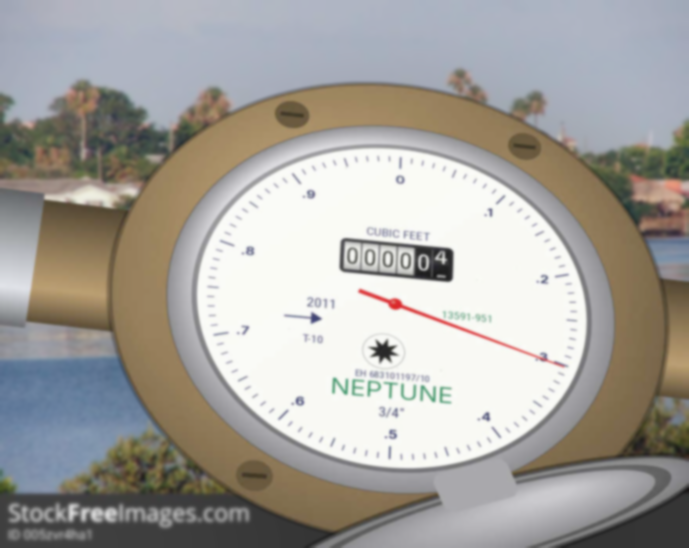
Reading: 4.30 ft³
